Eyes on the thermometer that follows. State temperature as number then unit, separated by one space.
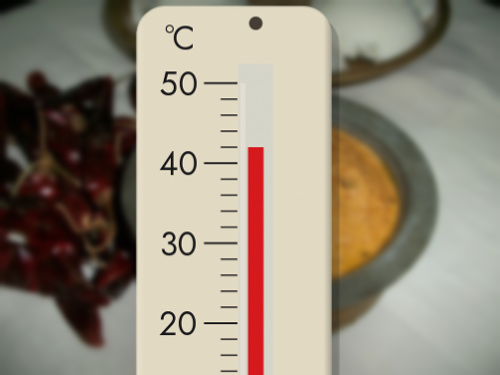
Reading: 42 °C
